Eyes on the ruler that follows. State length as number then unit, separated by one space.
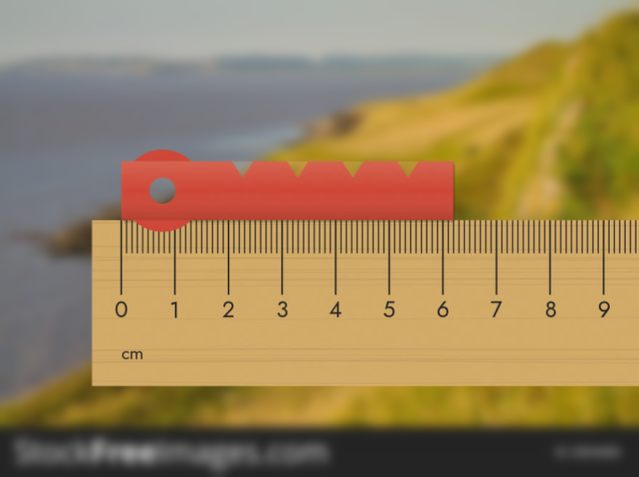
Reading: 6.2 cm
